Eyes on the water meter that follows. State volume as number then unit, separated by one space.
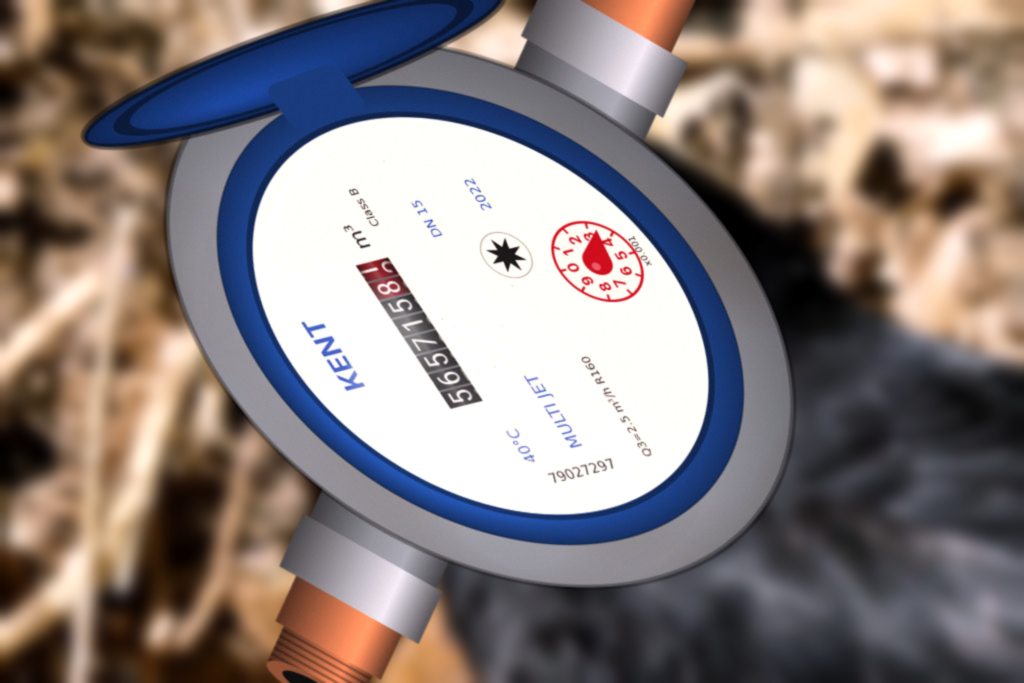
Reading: 565715.813 m³
